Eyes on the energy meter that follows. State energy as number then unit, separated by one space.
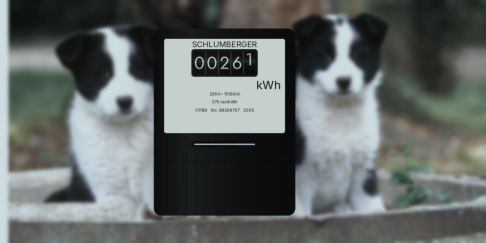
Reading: 261 kWh
